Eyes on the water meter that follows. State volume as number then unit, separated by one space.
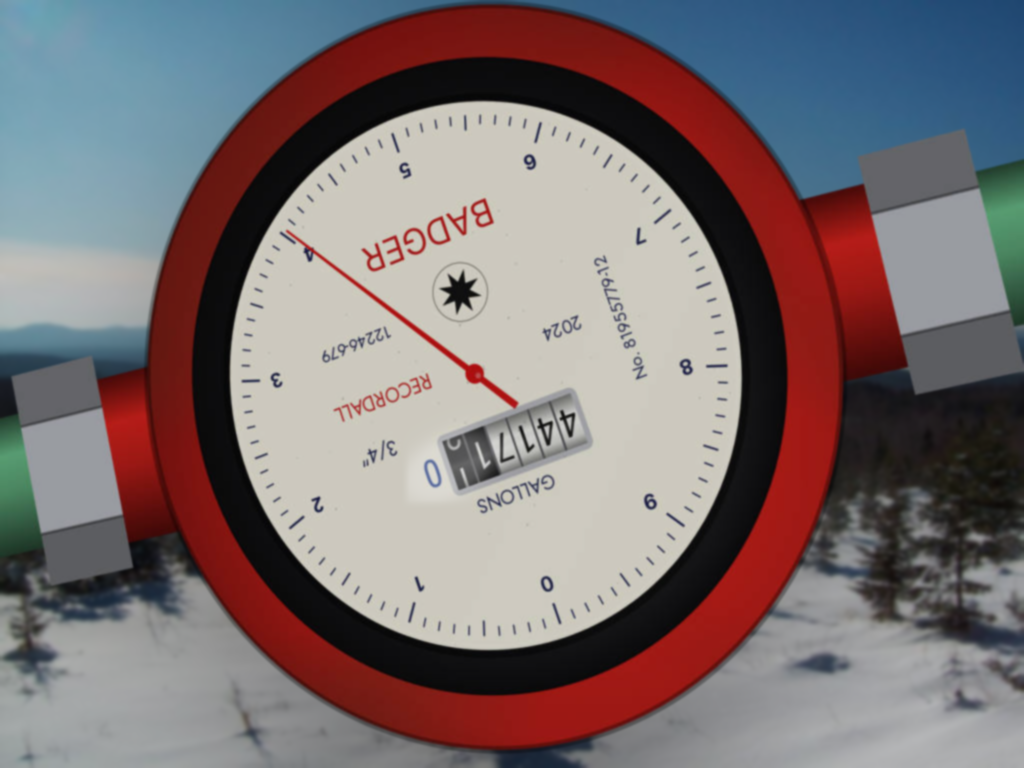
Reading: 4417114.0 gal
